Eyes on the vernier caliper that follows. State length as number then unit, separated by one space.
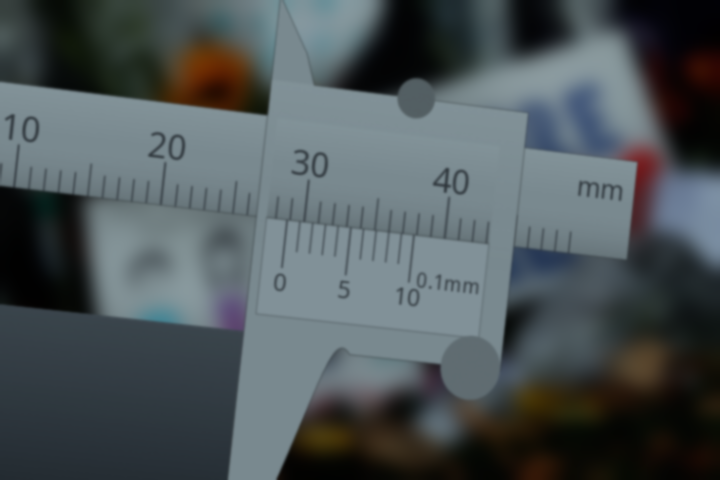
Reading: 28.8 mm
